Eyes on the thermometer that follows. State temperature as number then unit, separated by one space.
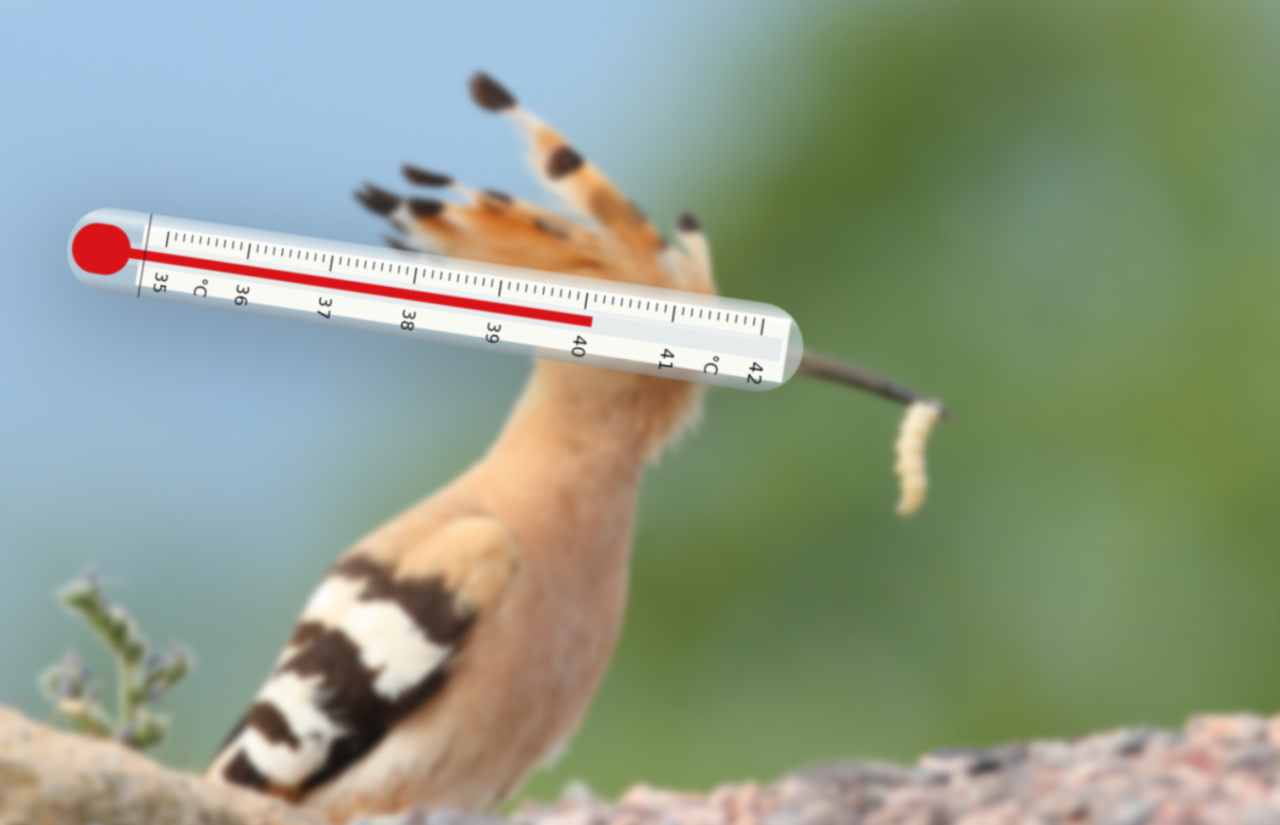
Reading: 40.1 °C
